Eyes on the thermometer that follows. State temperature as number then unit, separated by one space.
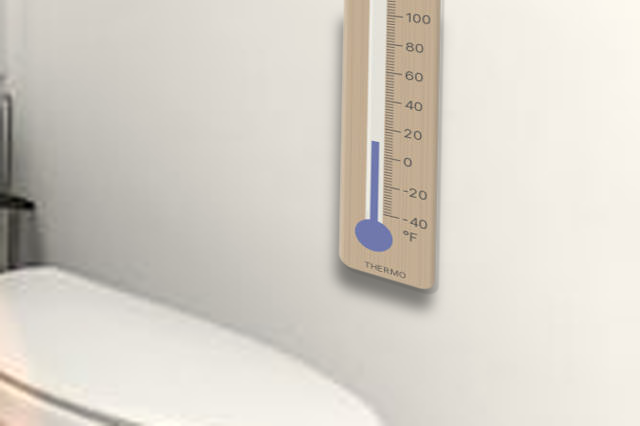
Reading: 10 °F
